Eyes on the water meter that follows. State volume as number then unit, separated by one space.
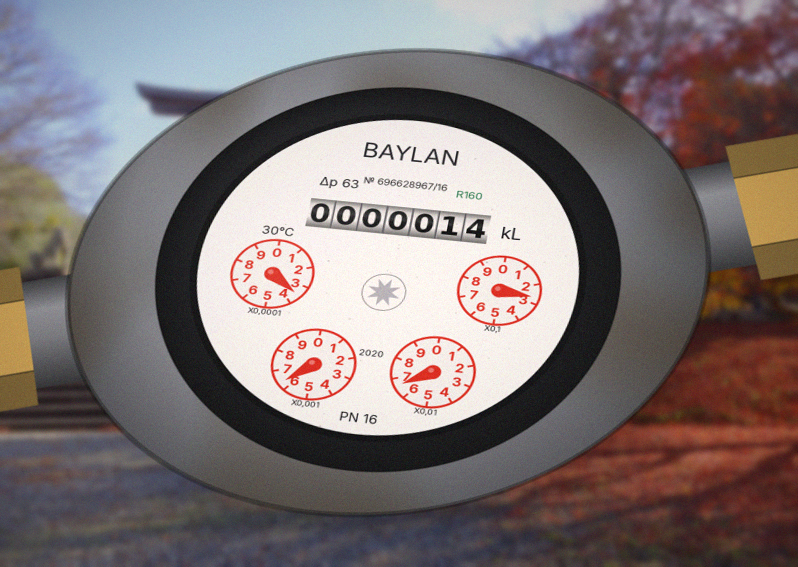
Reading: 14.2663 kL
